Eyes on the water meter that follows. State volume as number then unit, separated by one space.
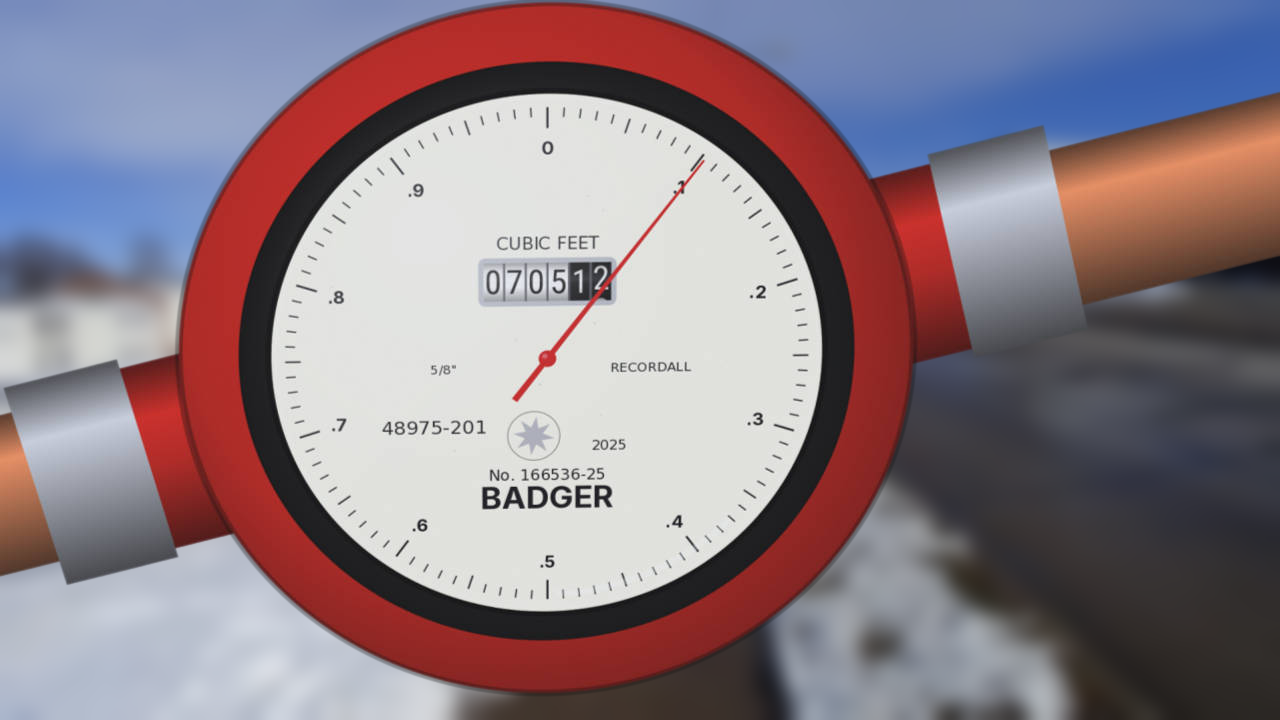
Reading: 70512.10 ft³
